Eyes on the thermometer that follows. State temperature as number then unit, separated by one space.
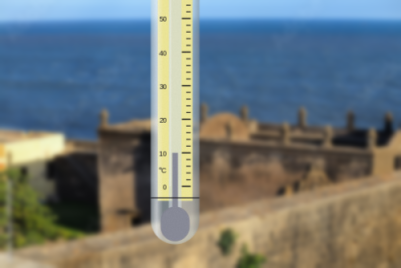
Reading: 10 °C
